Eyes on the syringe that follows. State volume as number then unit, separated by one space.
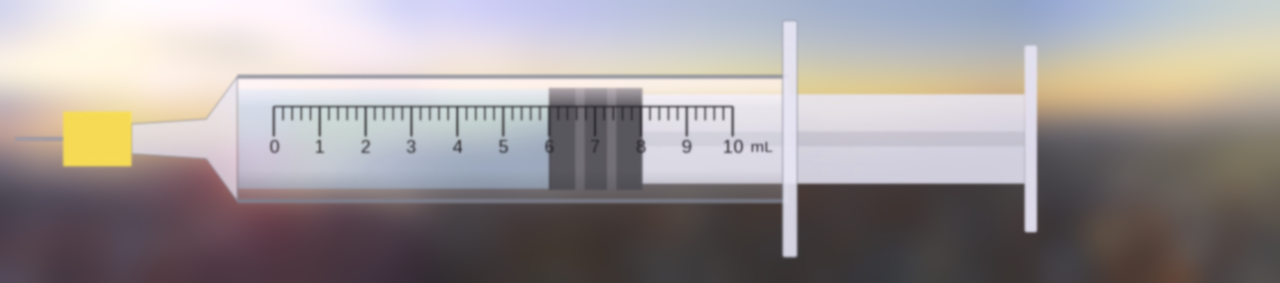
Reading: 6 mL
